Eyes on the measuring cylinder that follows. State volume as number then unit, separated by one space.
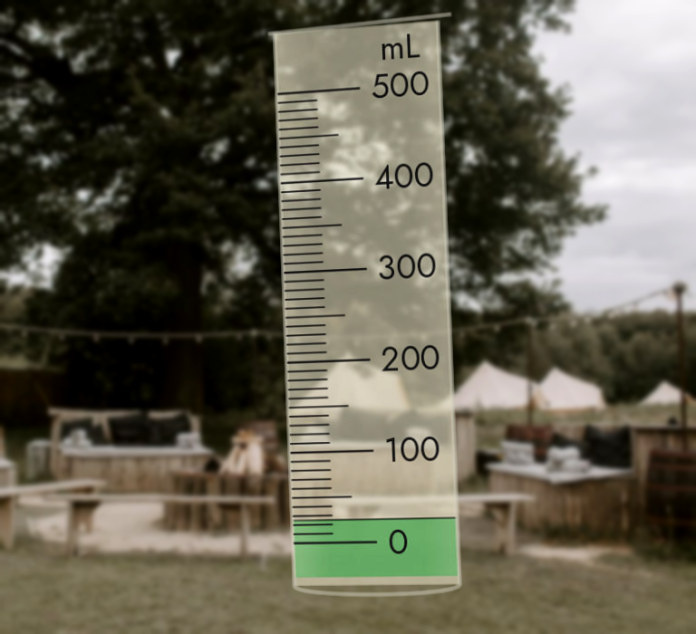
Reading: 25 mL
